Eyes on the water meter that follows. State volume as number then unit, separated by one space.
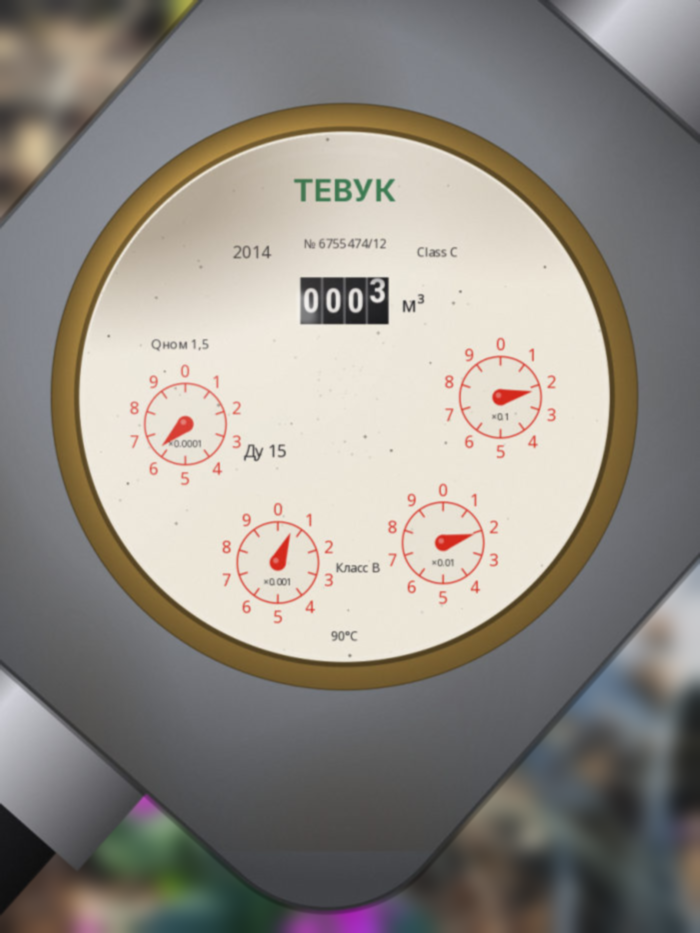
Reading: 3.2206 m³
